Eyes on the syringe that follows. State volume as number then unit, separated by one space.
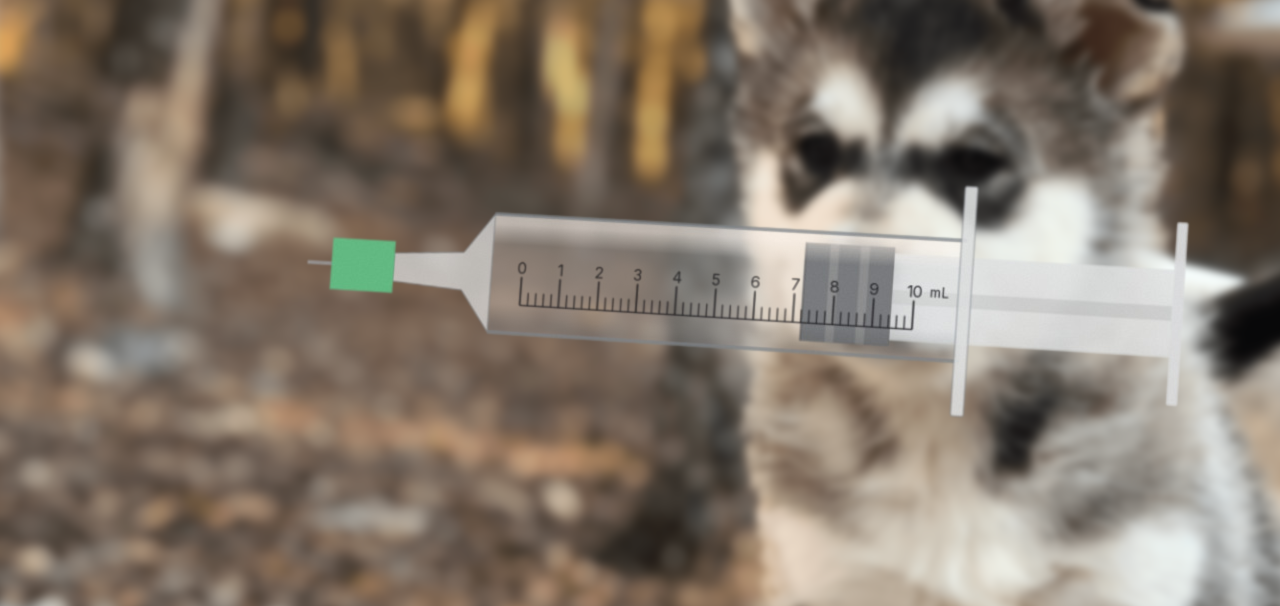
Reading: 7.2 mL
